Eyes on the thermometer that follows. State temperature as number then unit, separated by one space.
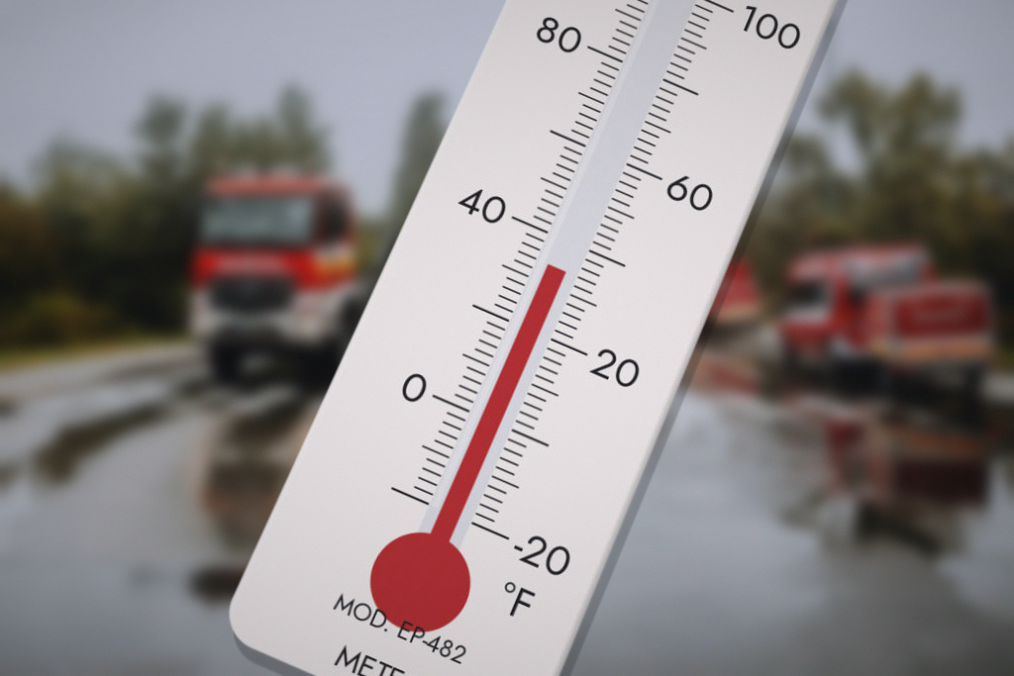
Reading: 34 °F
